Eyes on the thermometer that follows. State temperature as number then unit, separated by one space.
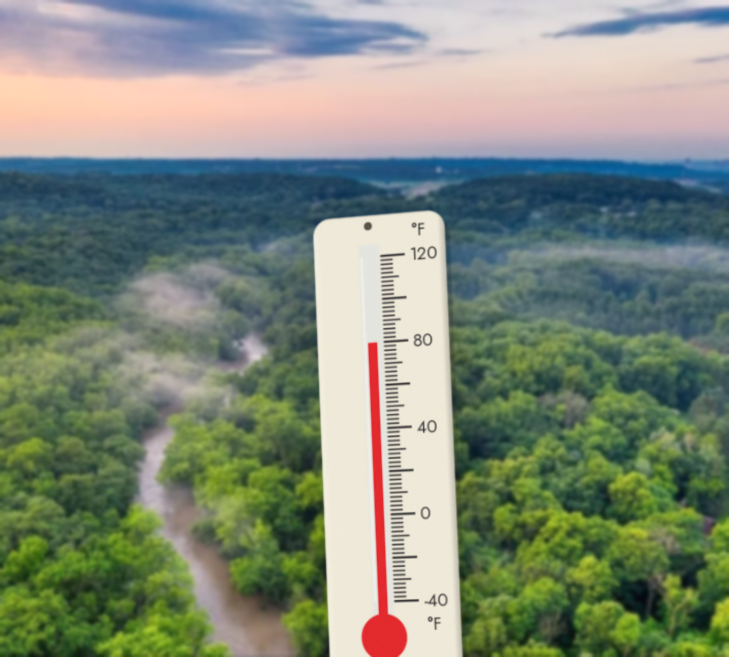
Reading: 80 °F
